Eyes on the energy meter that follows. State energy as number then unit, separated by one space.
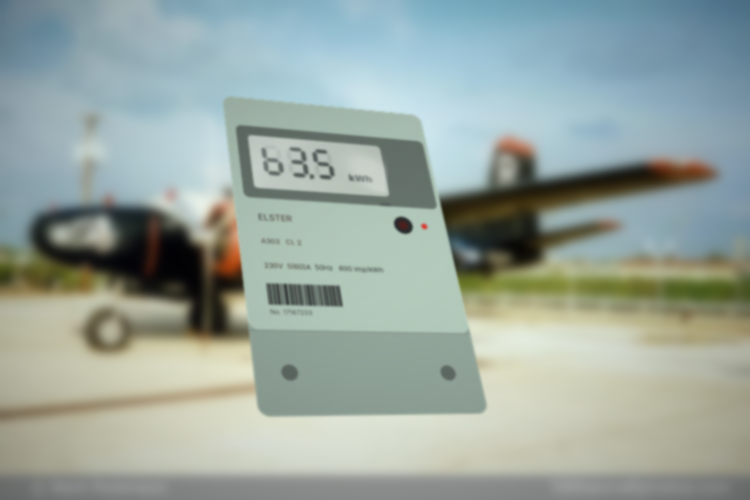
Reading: 63.5 kWh
